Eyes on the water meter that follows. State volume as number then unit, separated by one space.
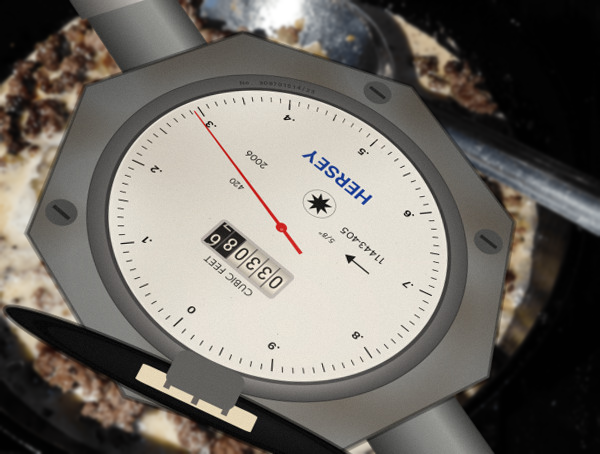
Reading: 33086.29 ft³
